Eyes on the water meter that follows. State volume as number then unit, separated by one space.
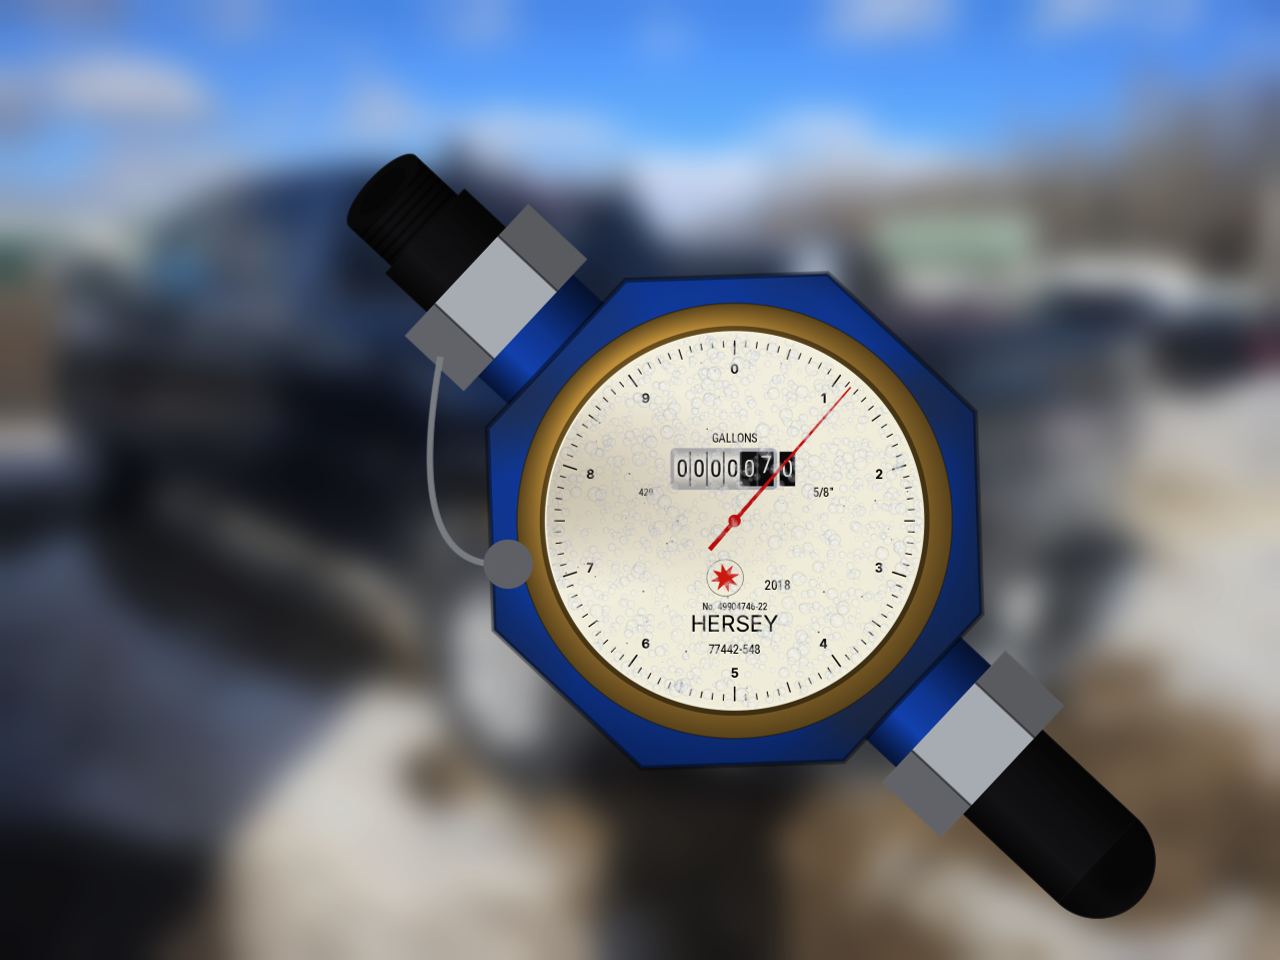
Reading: 71.1 gal
